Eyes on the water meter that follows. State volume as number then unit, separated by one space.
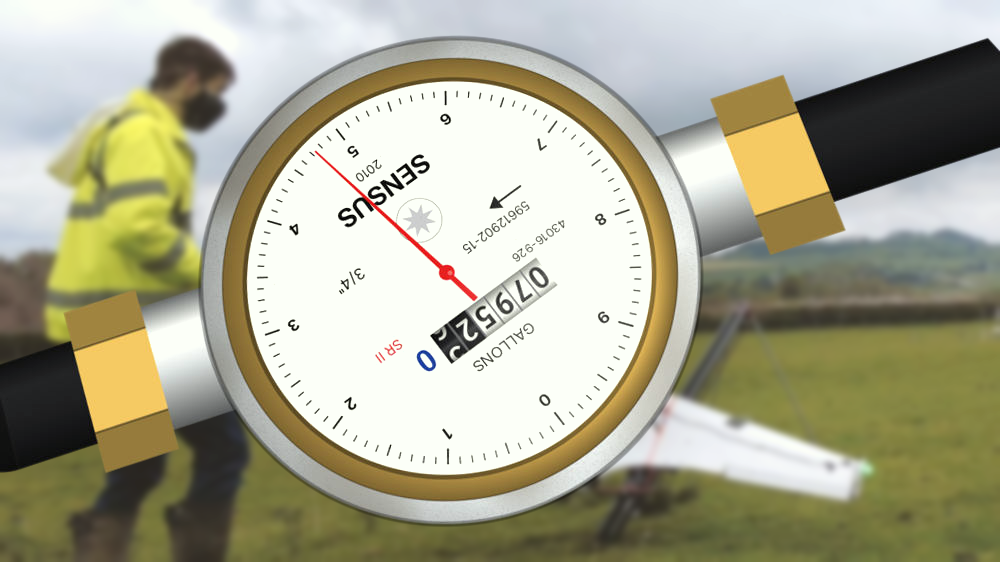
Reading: 795254.7 gal
